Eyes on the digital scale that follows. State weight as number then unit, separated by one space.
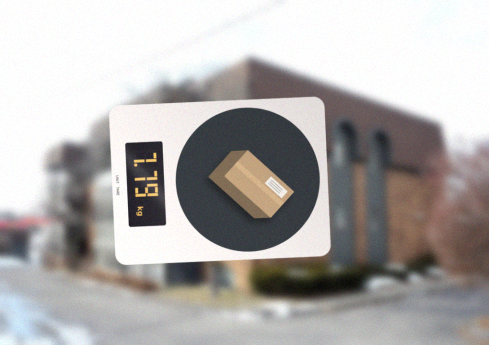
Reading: 7.79 kg
